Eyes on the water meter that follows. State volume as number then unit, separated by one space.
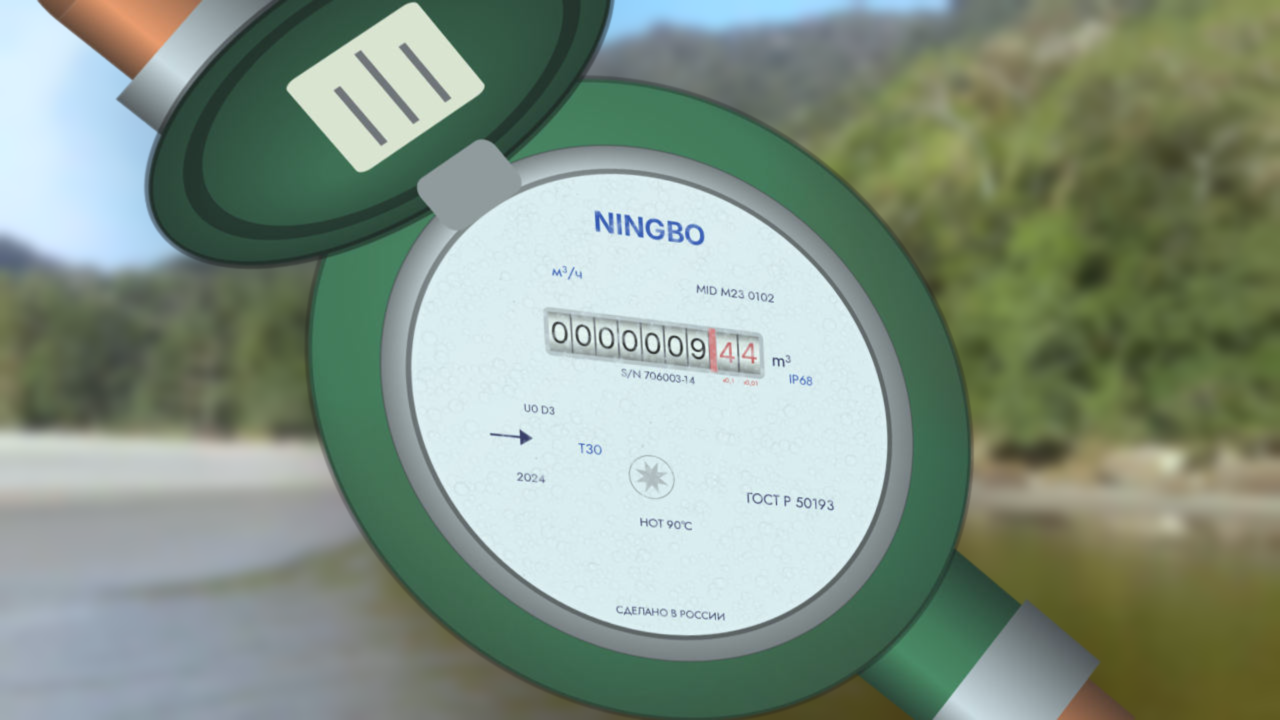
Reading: 9.44 m³
